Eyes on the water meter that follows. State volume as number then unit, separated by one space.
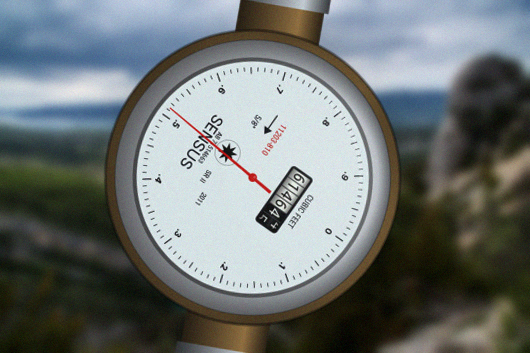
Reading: 614644.51 ft³
